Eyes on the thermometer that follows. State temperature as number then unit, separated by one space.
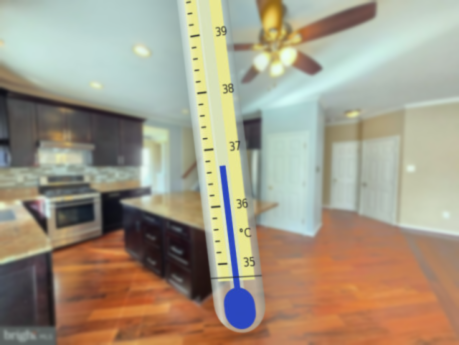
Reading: 36.7 °C
